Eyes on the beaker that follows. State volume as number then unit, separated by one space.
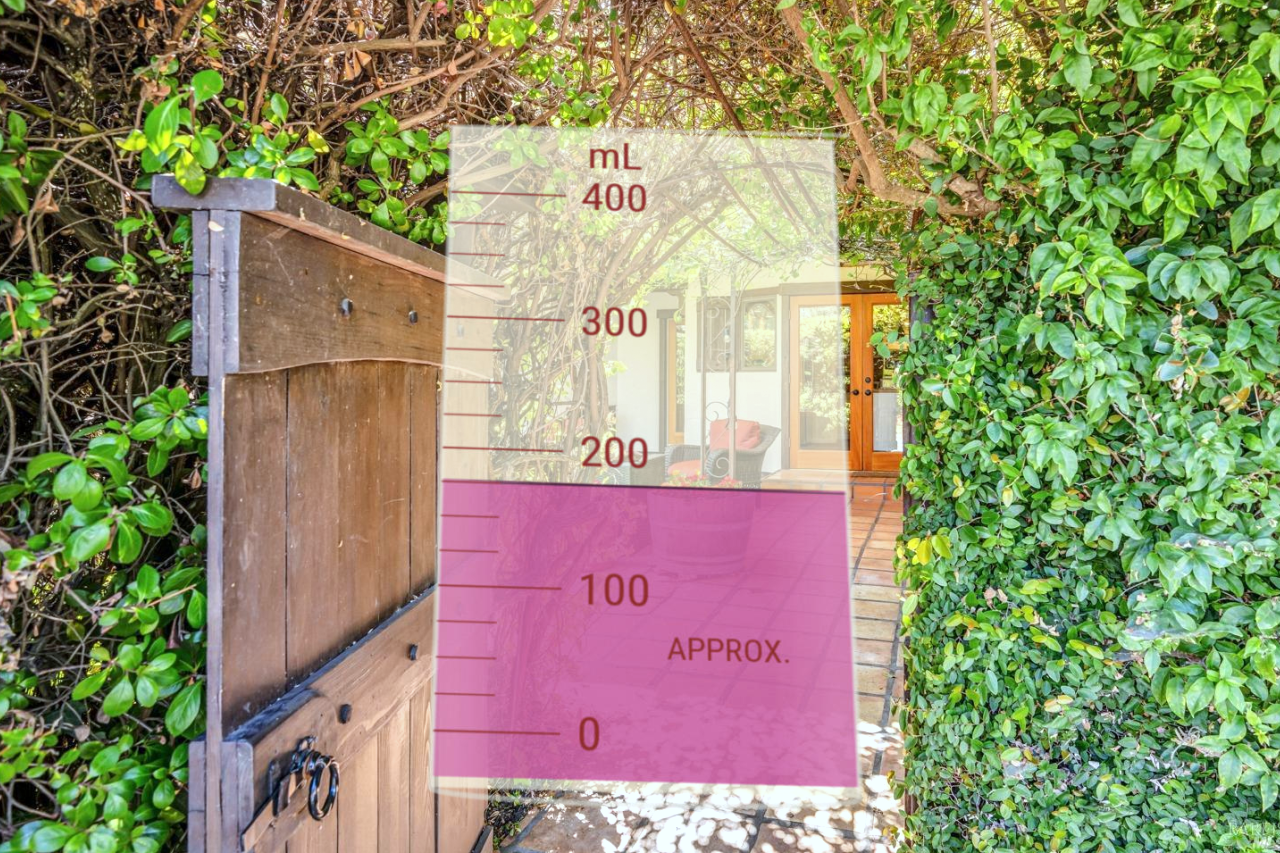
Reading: 175 mL
